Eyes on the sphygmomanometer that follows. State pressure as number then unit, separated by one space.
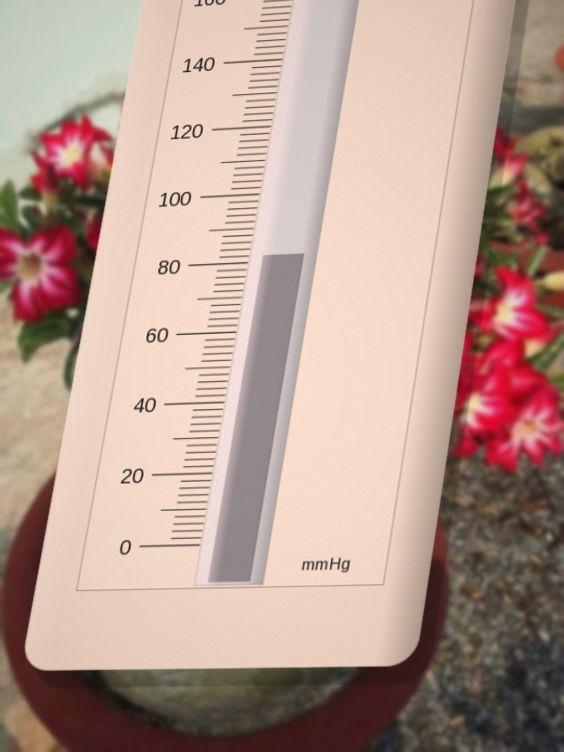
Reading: 82 mmHg
